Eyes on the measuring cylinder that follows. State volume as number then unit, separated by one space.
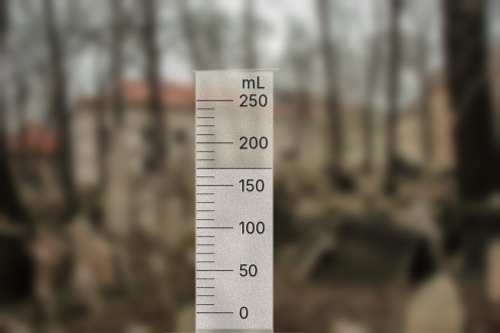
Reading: 170 mL
